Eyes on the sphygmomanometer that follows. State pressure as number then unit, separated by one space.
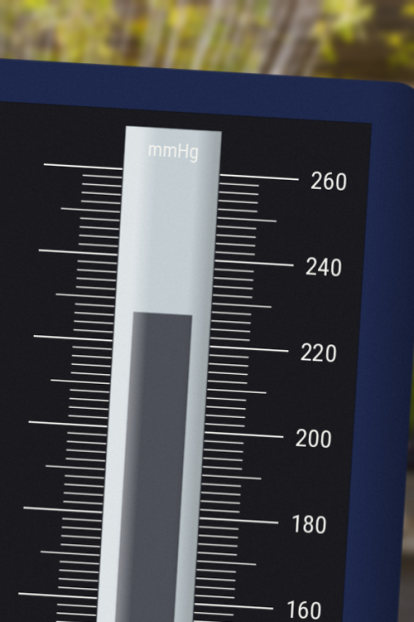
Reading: 227 mmHg
